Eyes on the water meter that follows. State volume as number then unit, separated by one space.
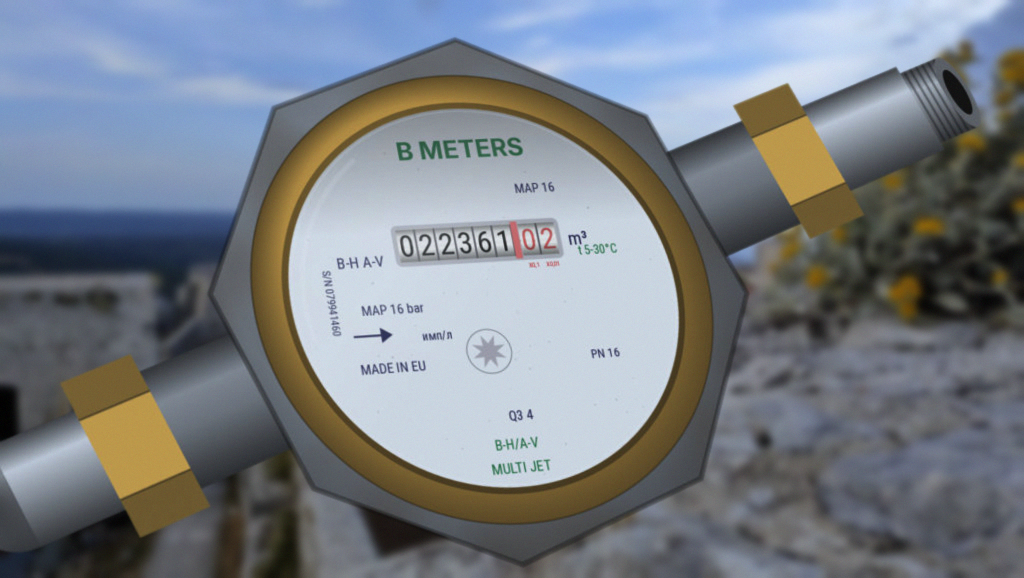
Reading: 22361.02 m³
